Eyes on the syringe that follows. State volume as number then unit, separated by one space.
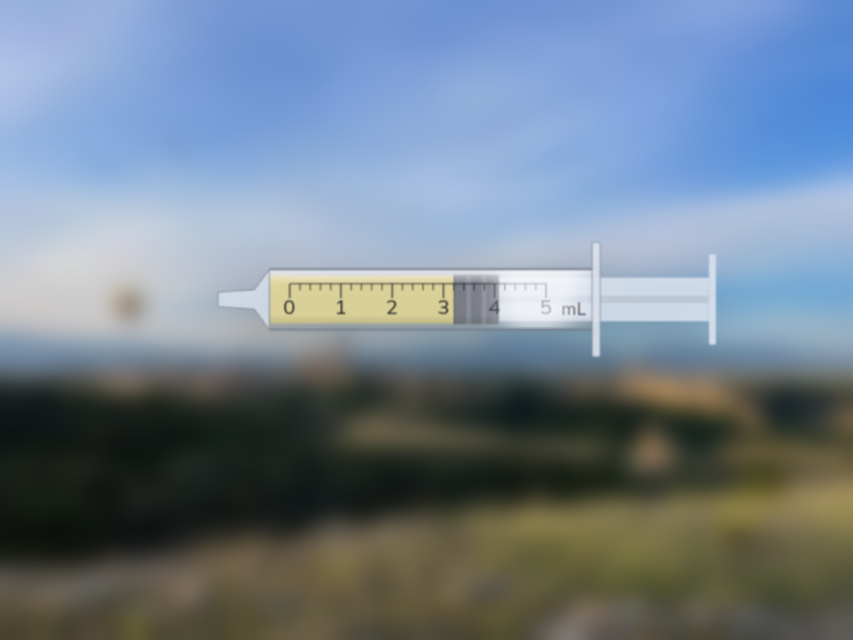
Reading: 3.2 mL
